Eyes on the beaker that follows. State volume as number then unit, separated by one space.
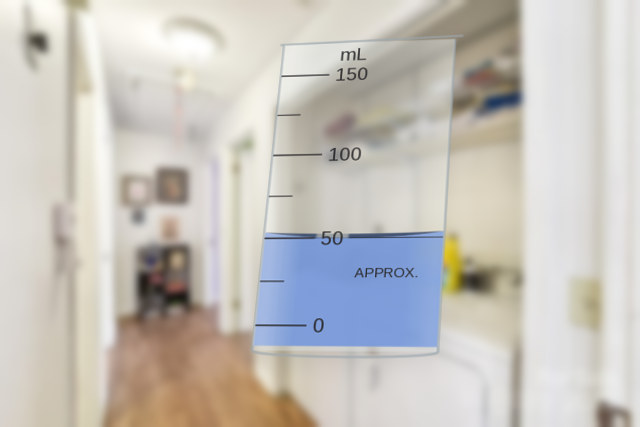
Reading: 50 mL
